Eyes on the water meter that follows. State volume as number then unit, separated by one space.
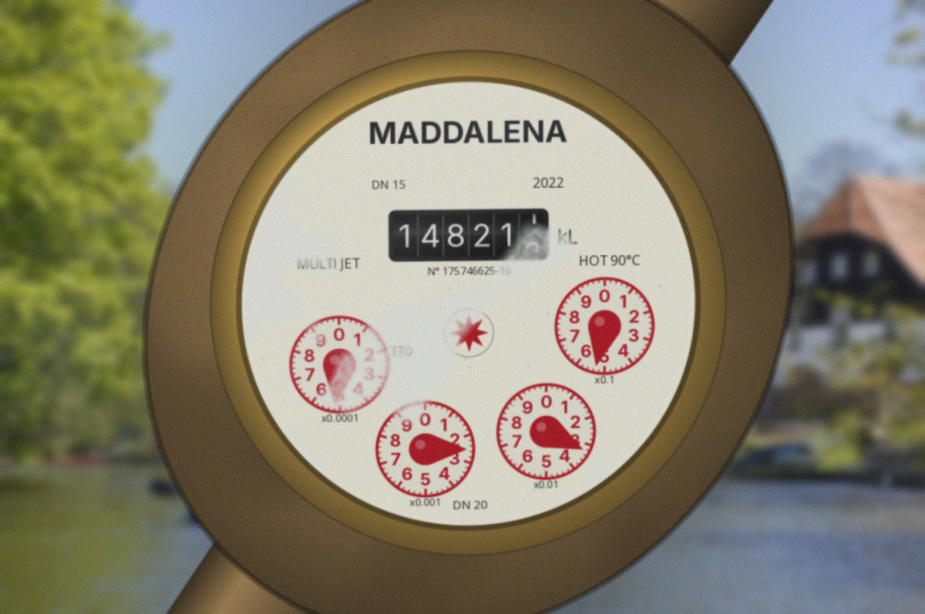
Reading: 148211.5325 kL
